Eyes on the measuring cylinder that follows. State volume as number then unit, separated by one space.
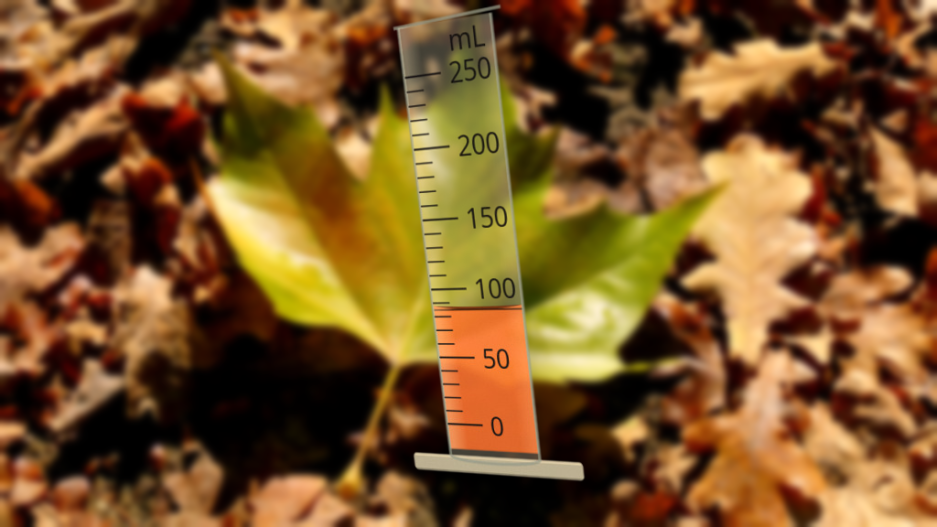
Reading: 85 mL
